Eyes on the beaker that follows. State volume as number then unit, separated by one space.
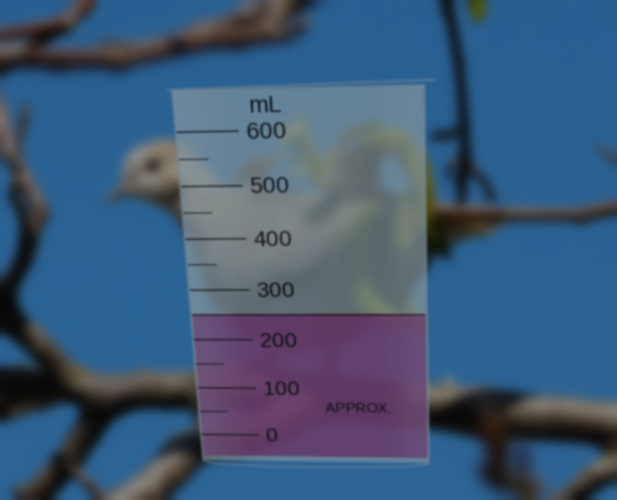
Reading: 250 mL
